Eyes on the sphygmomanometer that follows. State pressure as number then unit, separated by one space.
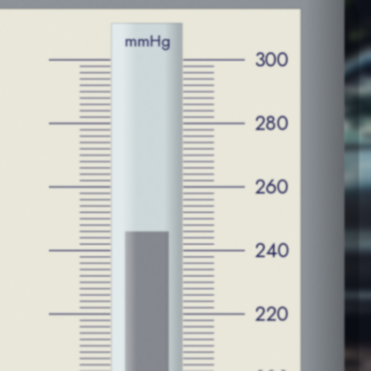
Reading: 246 mmHg
